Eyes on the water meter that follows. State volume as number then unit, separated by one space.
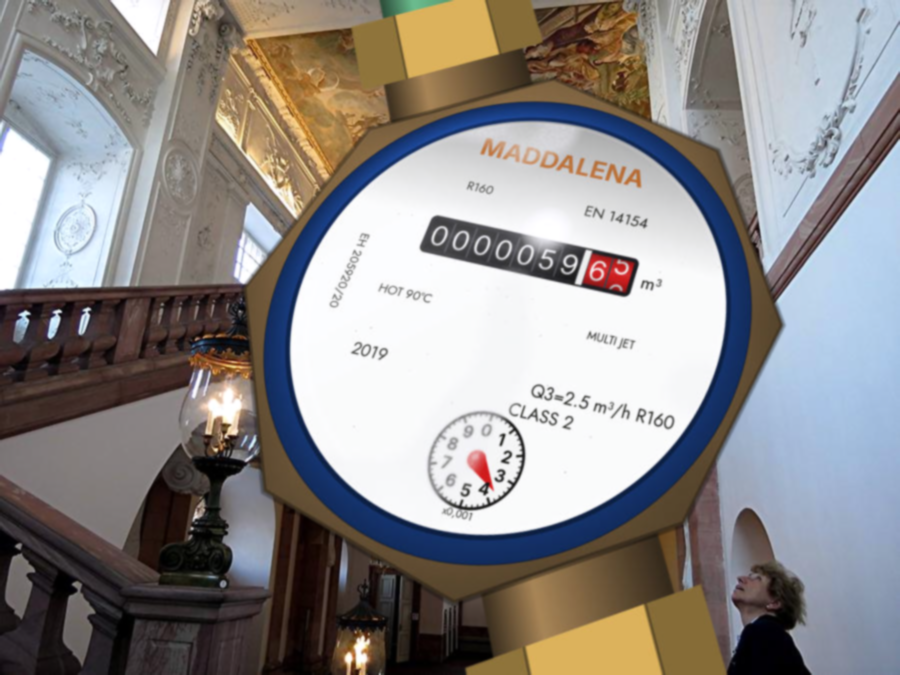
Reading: 59.653 m³
